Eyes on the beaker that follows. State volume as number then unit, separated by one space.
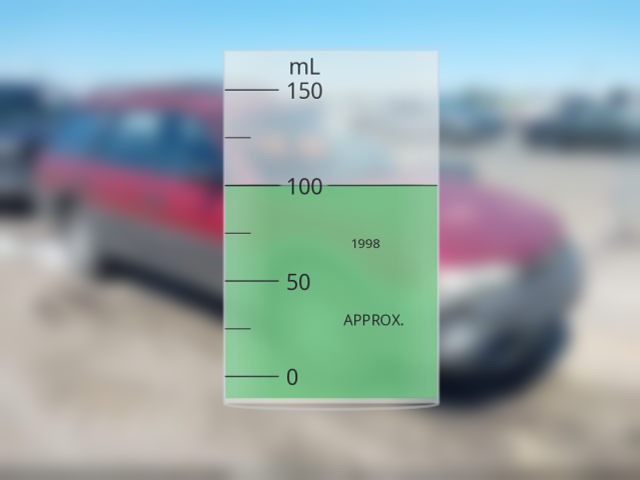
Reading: 100 mL
